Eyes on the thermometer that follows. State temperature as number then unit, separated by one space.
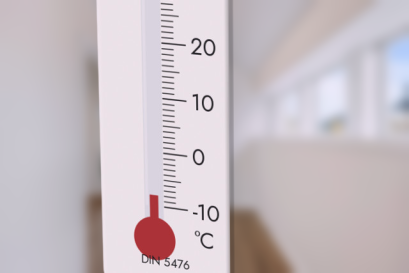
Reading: -8 °C
